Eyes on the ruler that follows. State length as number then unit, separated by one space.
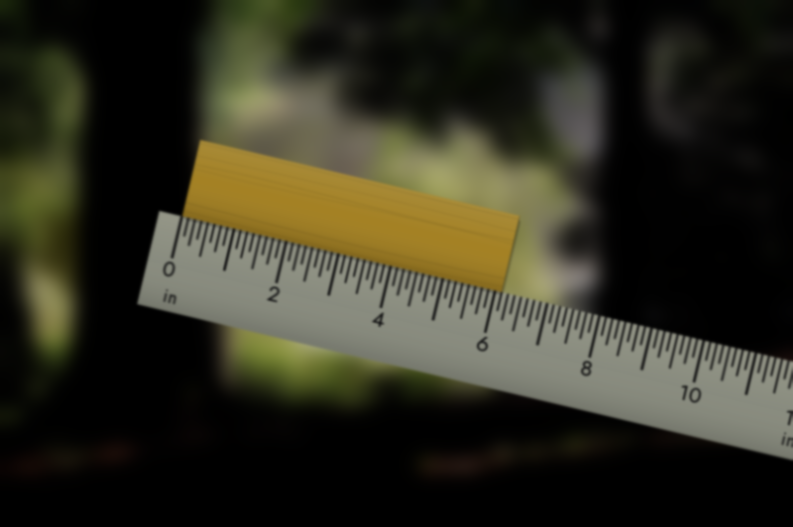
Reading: 6.125 in
